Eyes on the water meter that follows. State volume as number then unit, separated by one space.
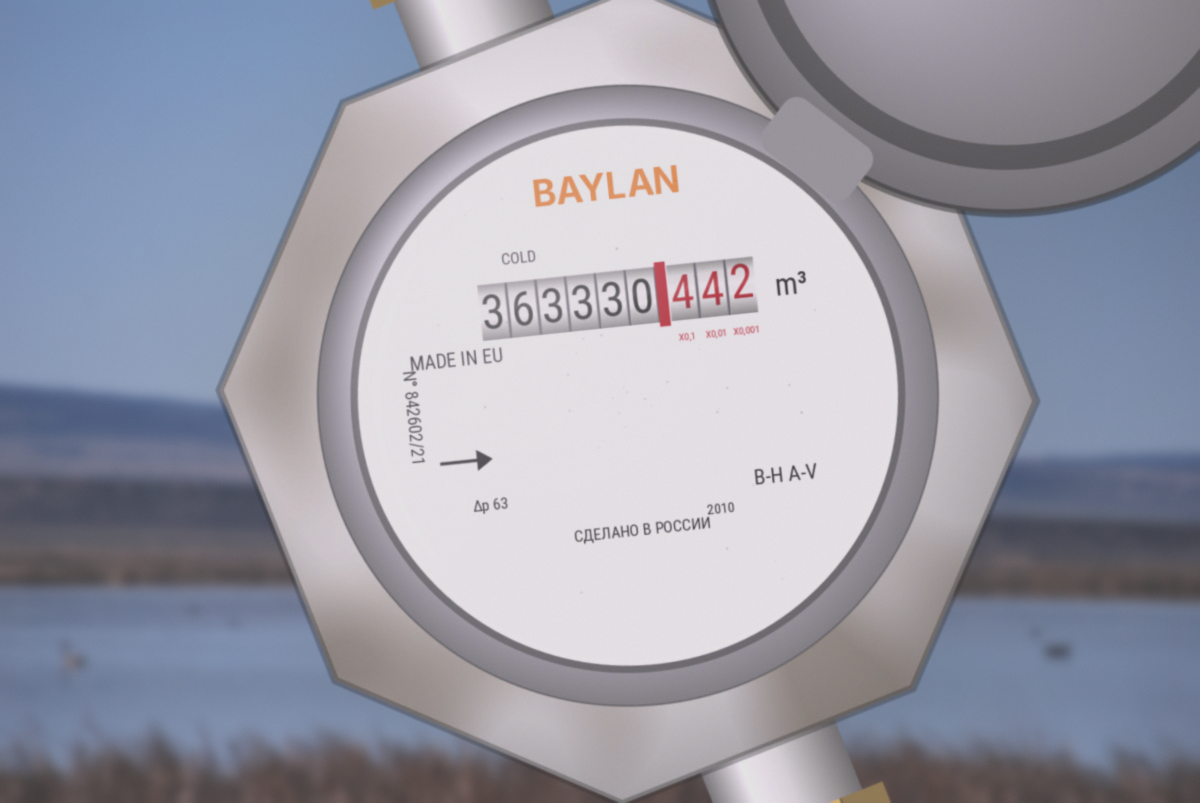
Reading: 363330.442 m³
